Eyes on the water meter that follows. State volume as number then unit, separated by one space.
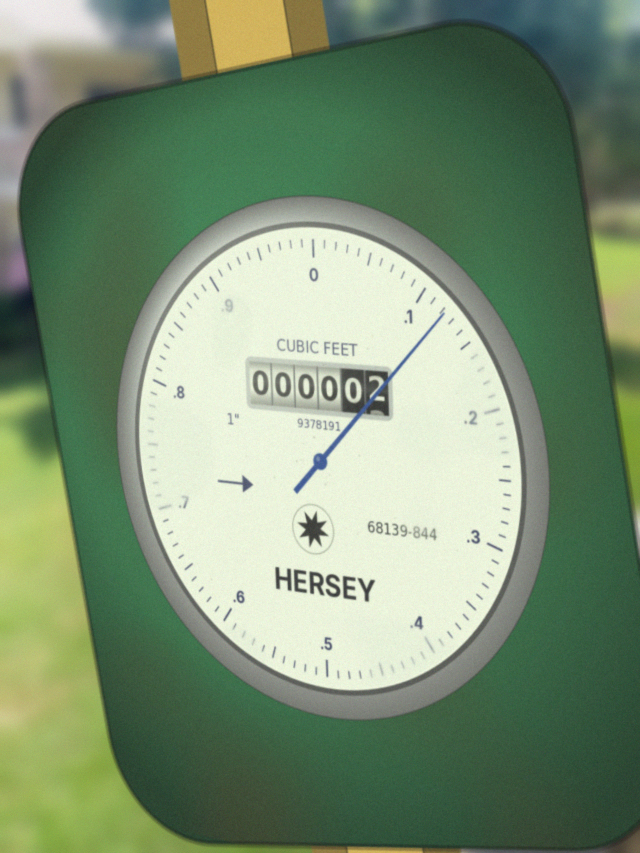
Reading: 2.12 ft³
